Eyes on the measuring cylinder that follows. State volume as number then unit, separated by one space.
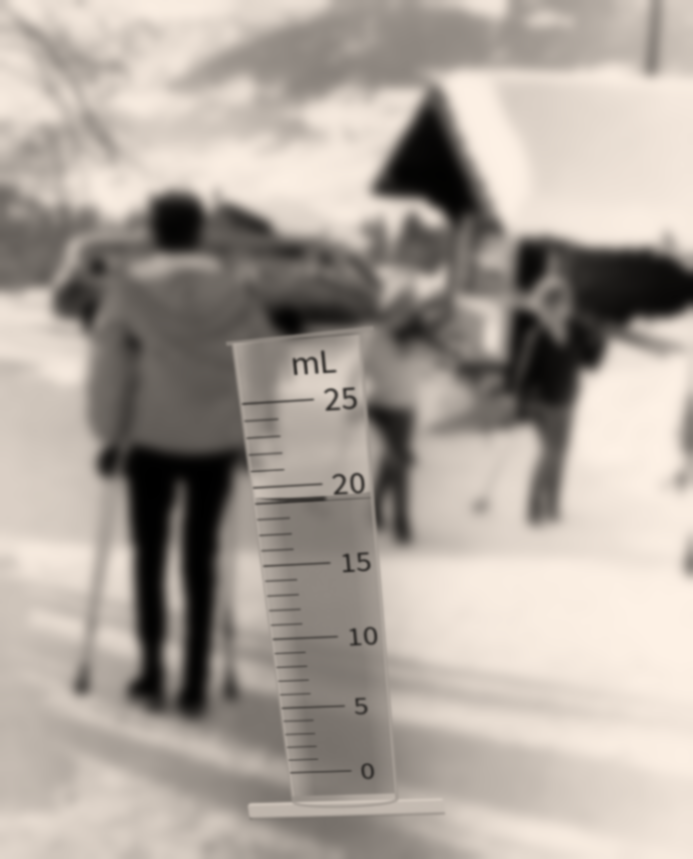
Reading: 19 mL
